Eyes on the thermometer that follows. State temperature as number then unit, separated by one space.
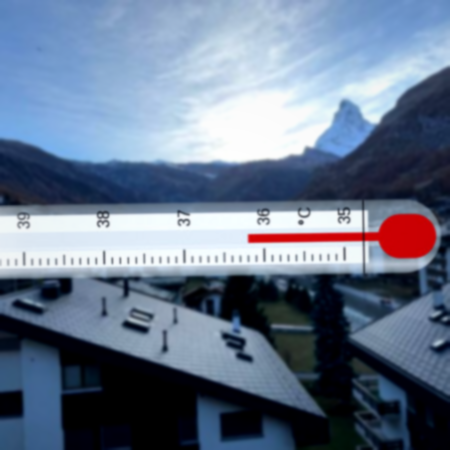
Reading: 36.2 °C
